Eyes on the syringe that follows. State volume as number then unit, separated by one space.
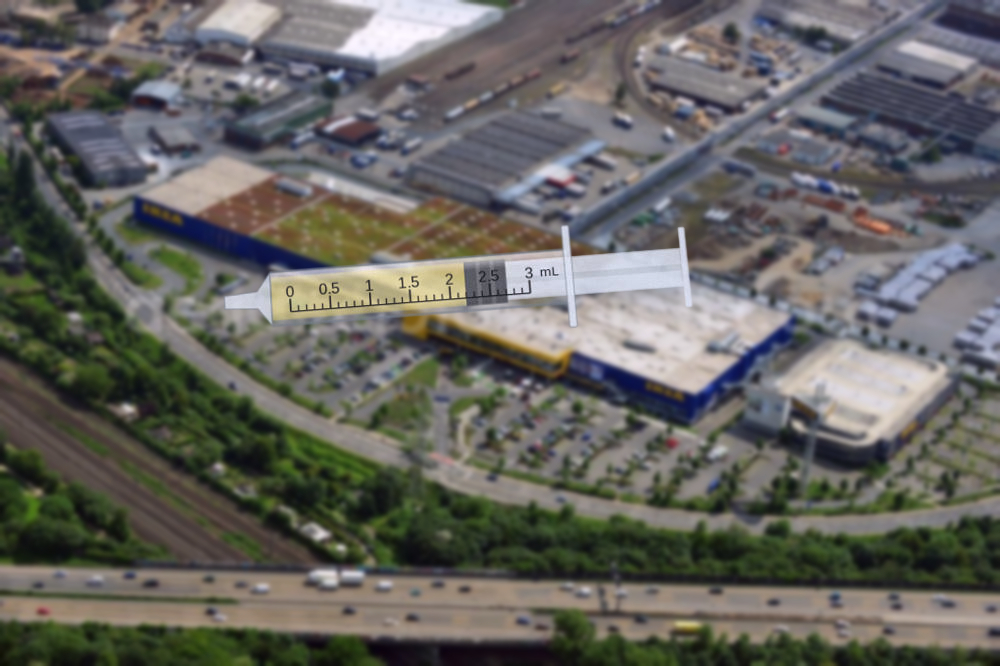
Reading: 2.2 mL
